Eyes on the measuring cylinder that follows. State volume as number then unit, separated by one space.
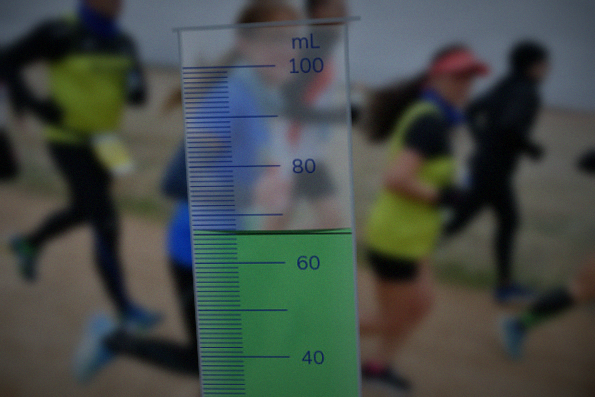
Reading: 66 mL
